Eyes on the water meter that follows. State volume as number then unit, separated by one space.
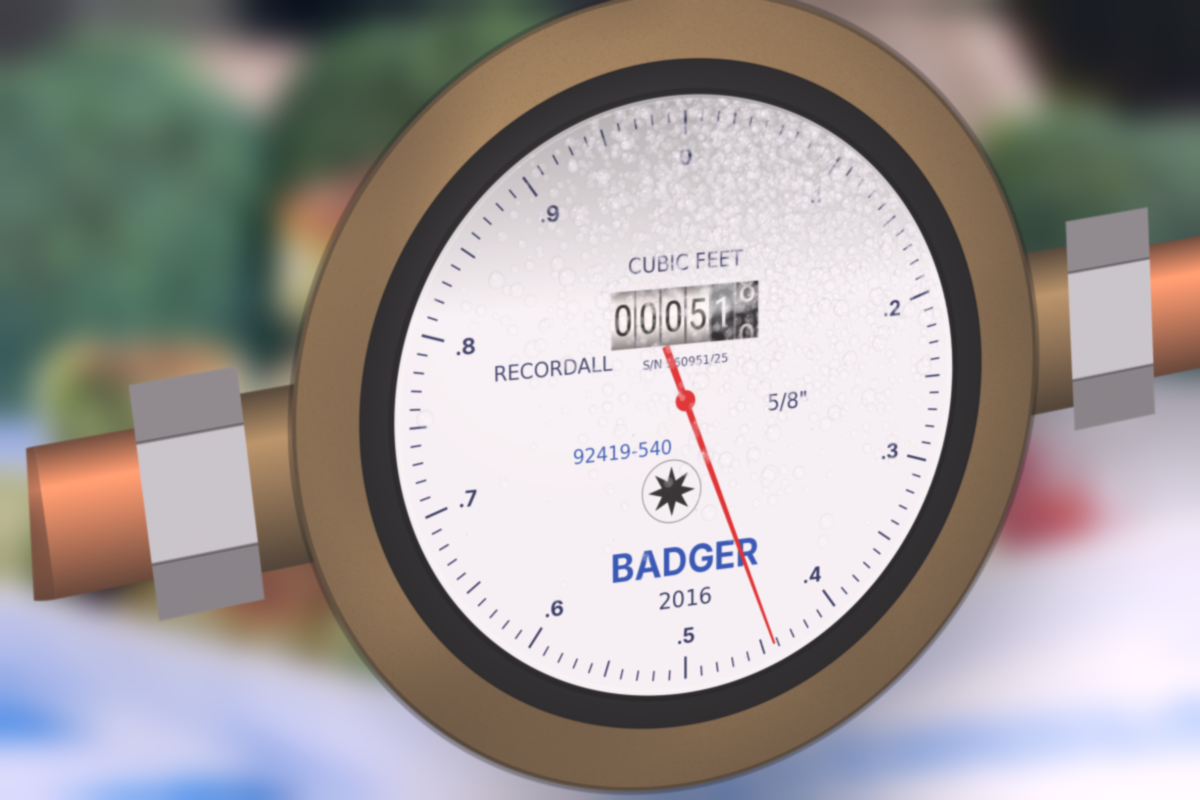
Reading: 518.44 ft³
